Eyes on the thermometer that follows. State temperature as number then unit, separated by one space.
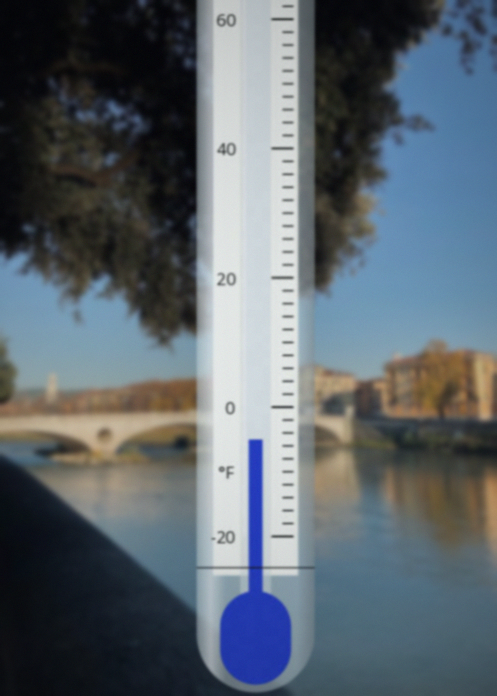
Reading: -5 °F
